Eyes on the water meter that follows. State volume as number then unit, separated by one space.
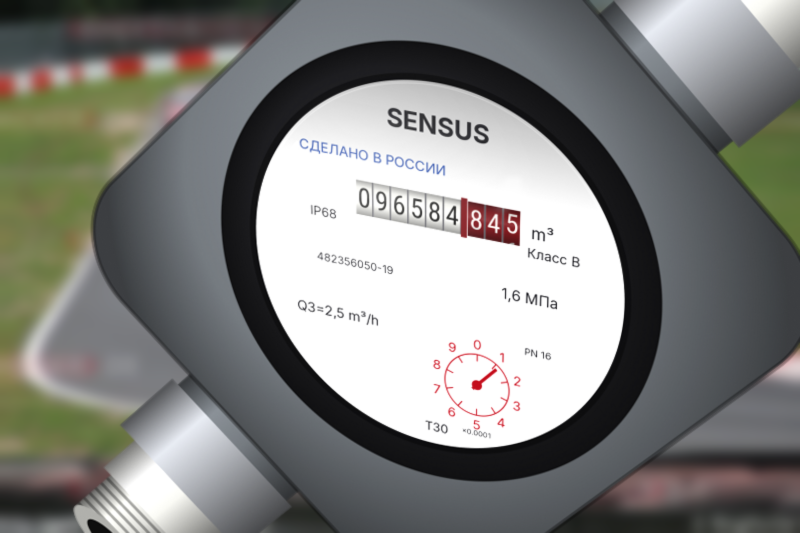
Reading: 96584.8451 m³
